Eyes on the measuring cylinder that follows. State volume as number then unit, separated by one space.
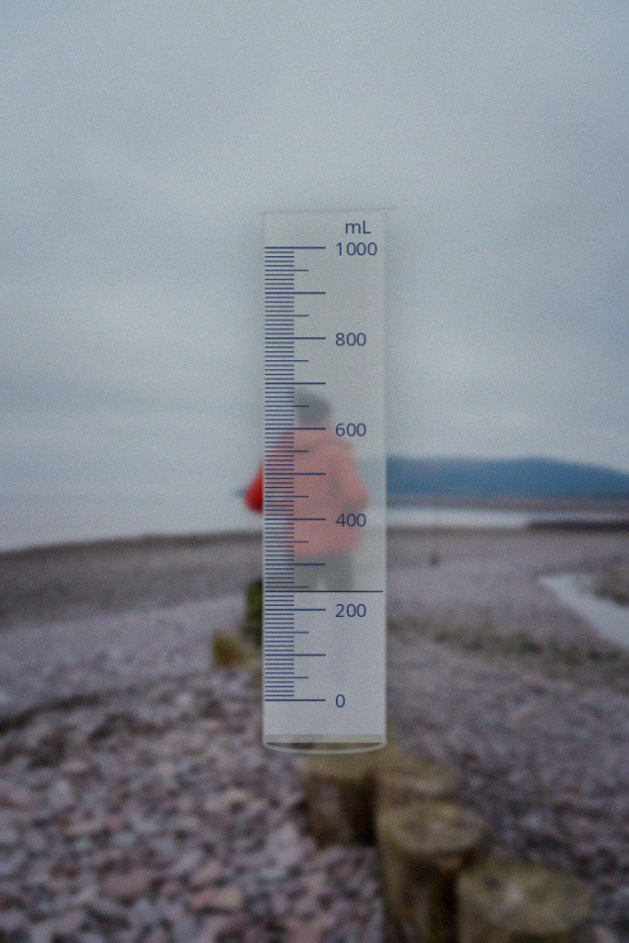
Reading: 240 mL
